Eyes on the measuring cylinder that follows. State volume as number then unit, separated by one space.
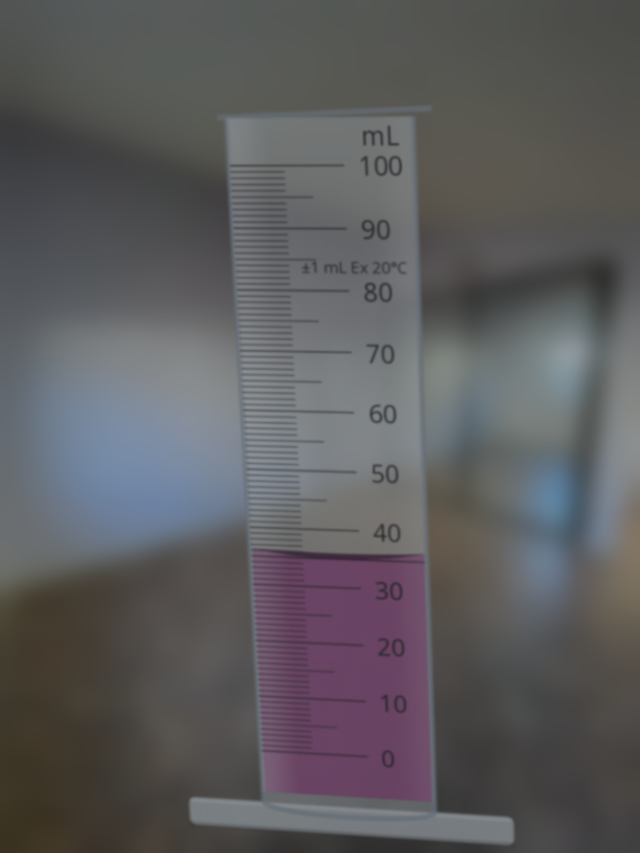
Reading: 35 mL
